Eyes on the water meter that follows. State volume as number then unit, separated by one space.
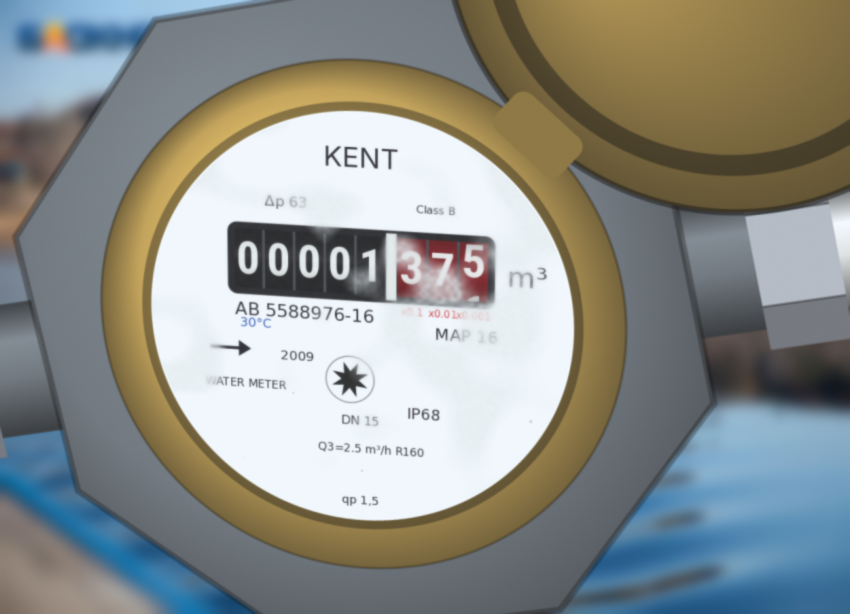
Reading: 1.375 m³
